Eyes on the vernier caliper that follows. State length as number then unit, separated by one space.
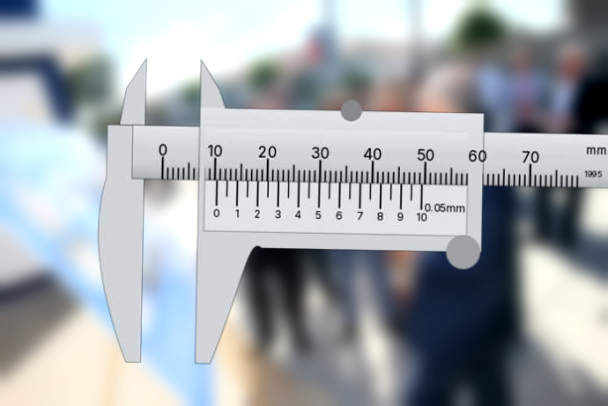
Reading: 10.4 mm
